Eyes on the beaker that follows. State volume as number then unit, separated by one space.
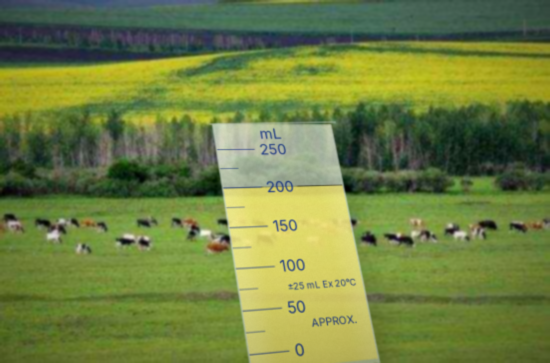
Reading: 200 mL
